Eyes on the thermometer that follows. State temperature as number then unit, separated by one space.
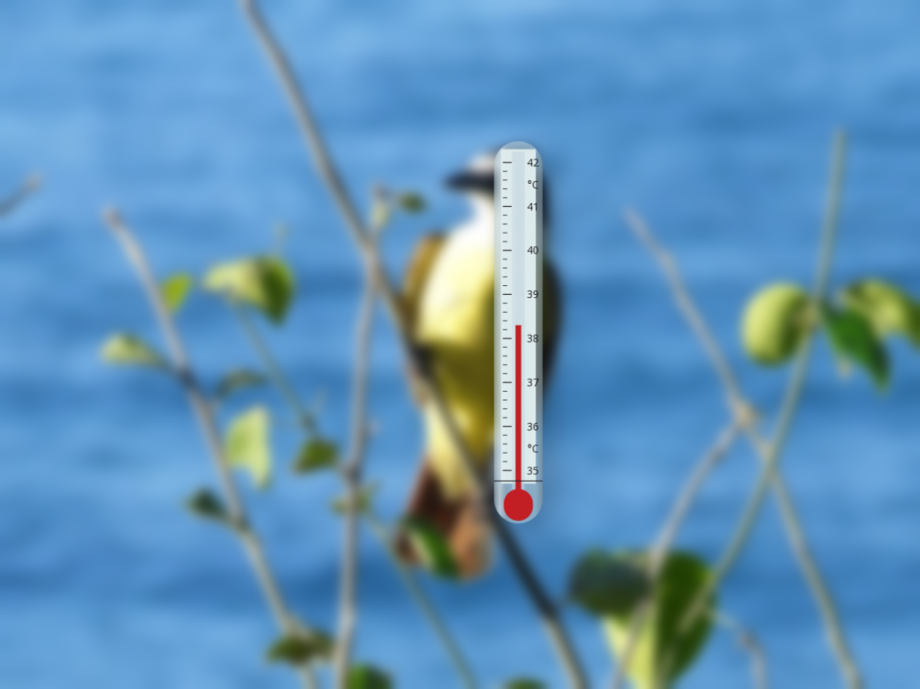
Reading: 38.3 °C
